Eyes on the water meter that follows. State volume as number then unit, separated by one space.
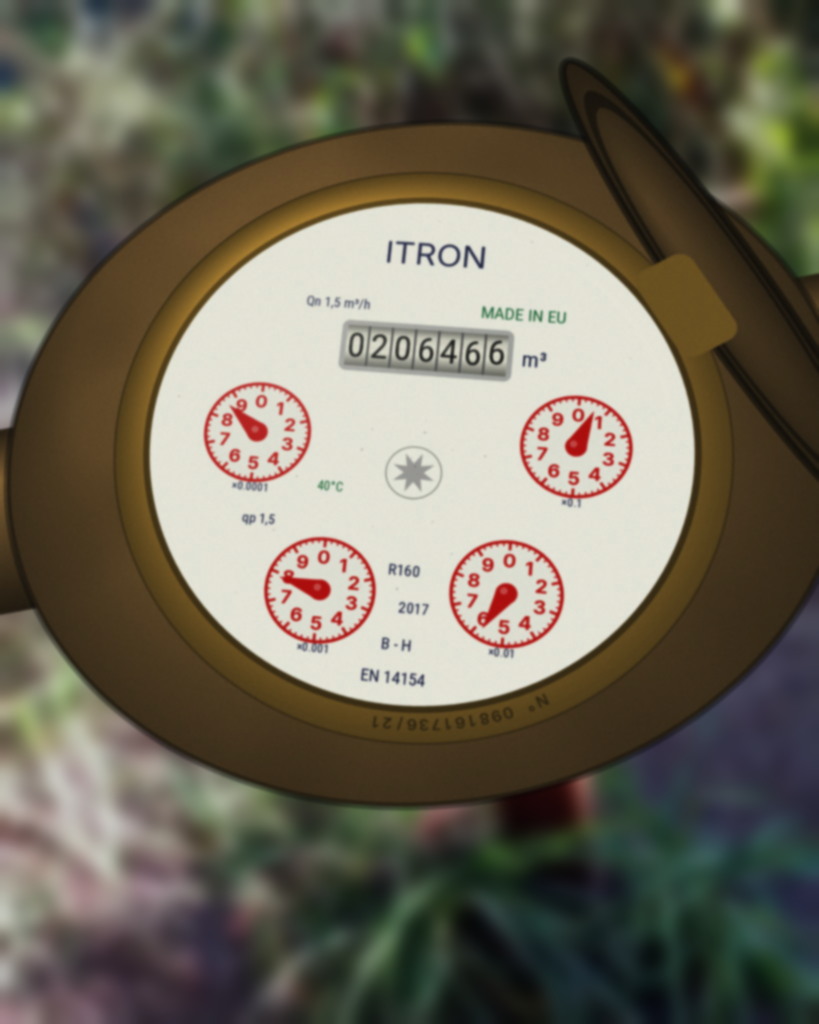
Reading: 206466.0578 m³
